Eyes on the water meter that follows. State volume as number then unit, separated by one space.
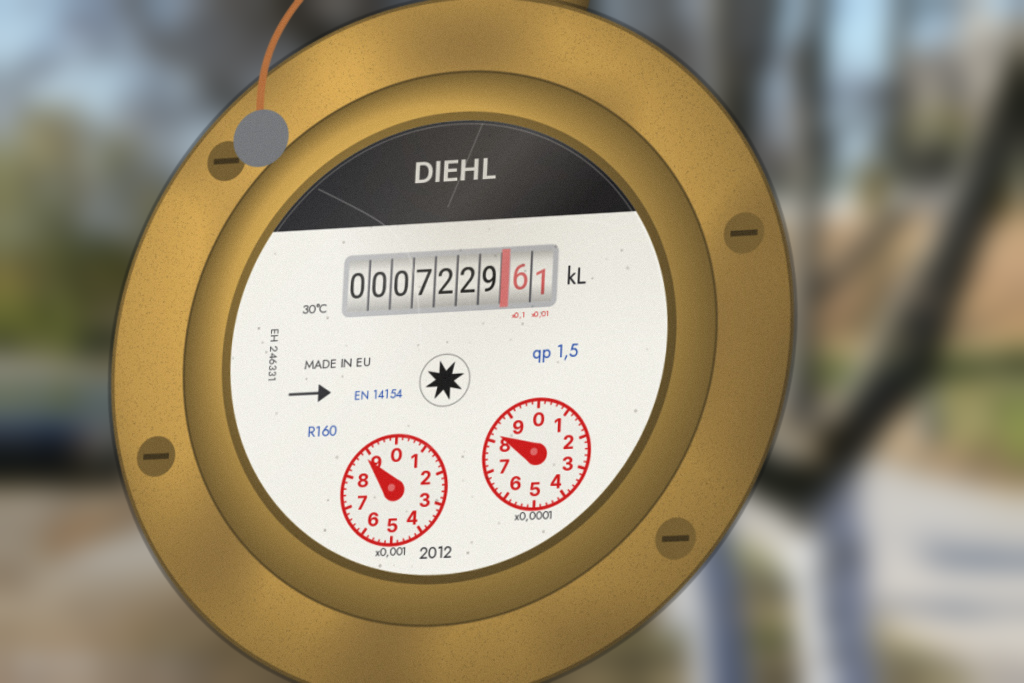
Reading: 7229.6088 kL
